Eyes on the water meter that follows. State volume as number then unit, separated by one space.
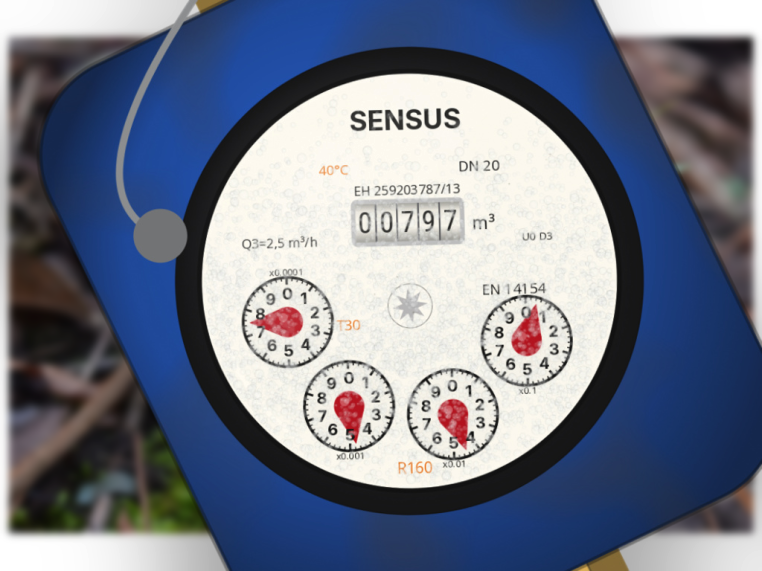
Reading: 797.0447 m³
